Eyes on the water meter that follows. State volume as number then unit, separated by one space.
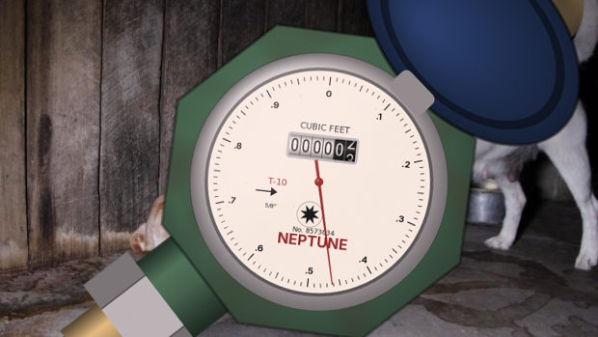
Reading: 2.46 ft³
